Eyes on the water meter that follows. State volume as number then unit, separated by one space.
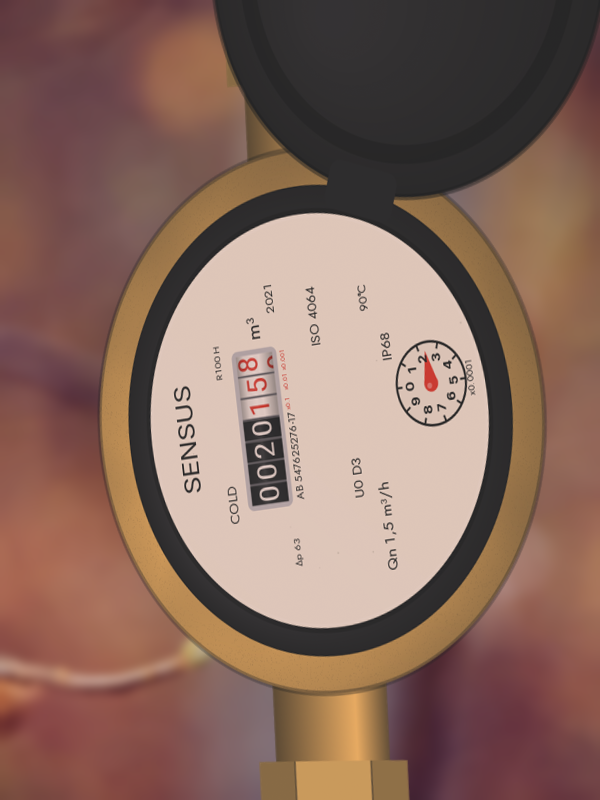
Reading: 20.1582 m³
